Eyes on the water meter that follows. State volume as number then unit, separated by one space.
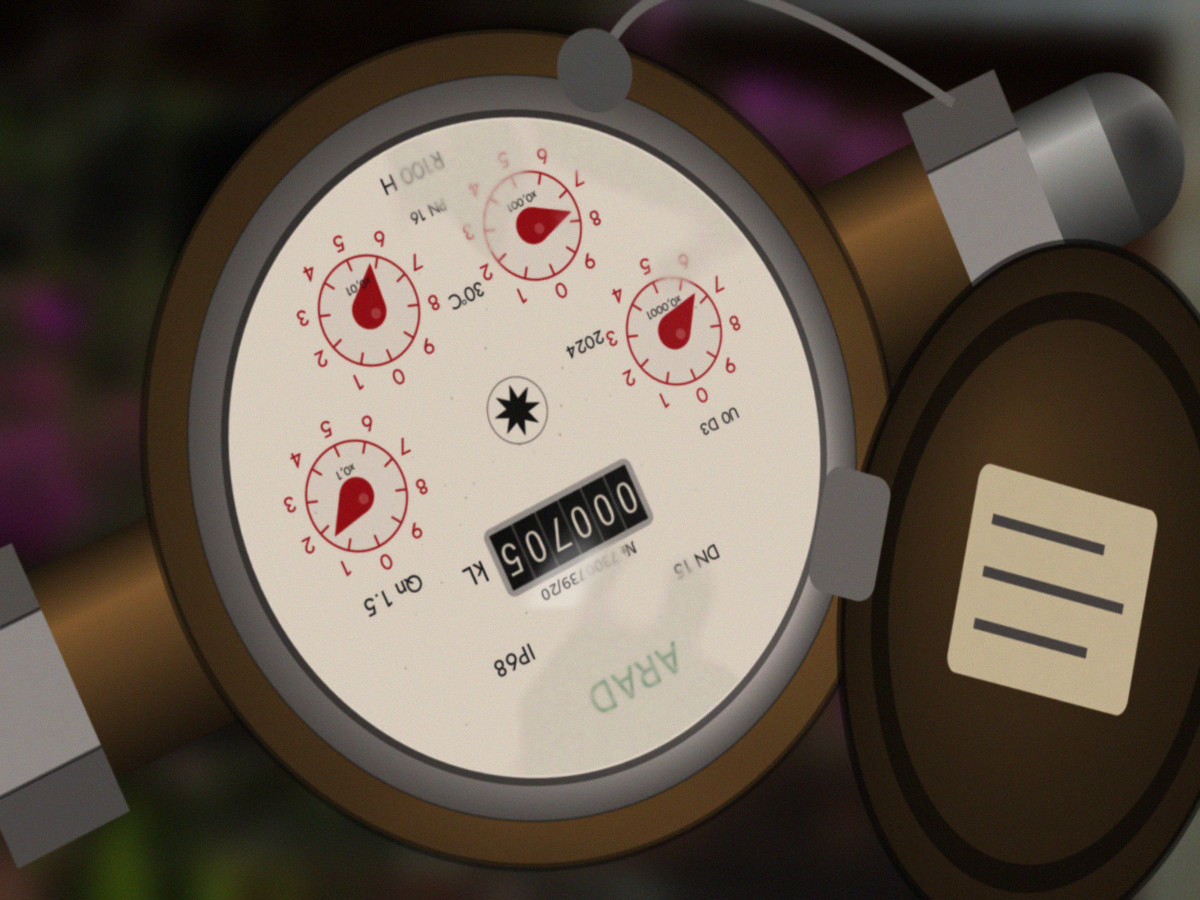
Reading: 705.1576 kL
